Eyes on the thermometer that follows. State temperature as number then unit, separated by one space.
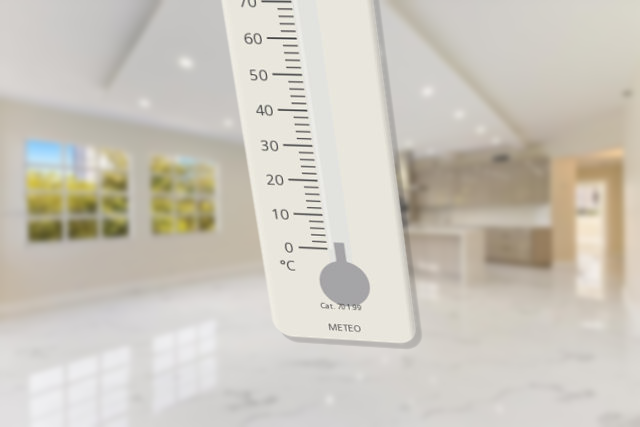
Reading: 2 °C
